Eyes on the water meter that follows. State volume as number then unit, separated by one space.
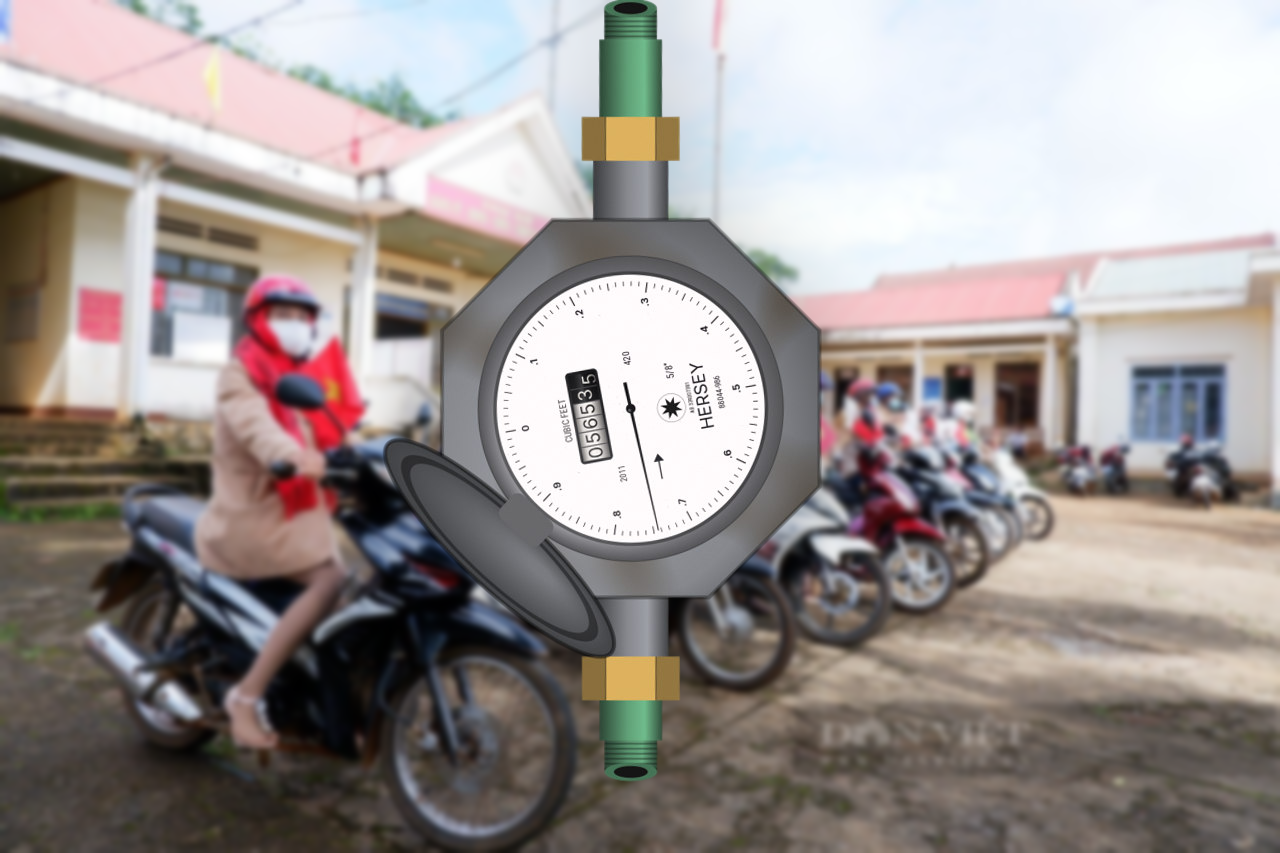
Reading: 56534.74 ft³
